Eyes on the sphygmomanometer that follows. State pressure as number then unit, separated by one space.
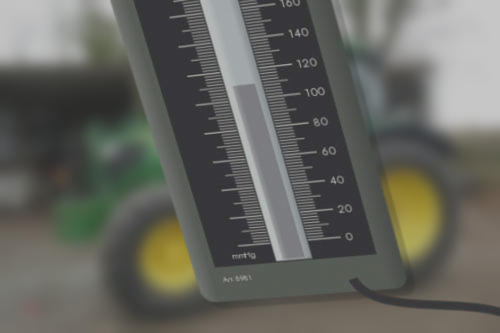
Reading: 110 mmHg
